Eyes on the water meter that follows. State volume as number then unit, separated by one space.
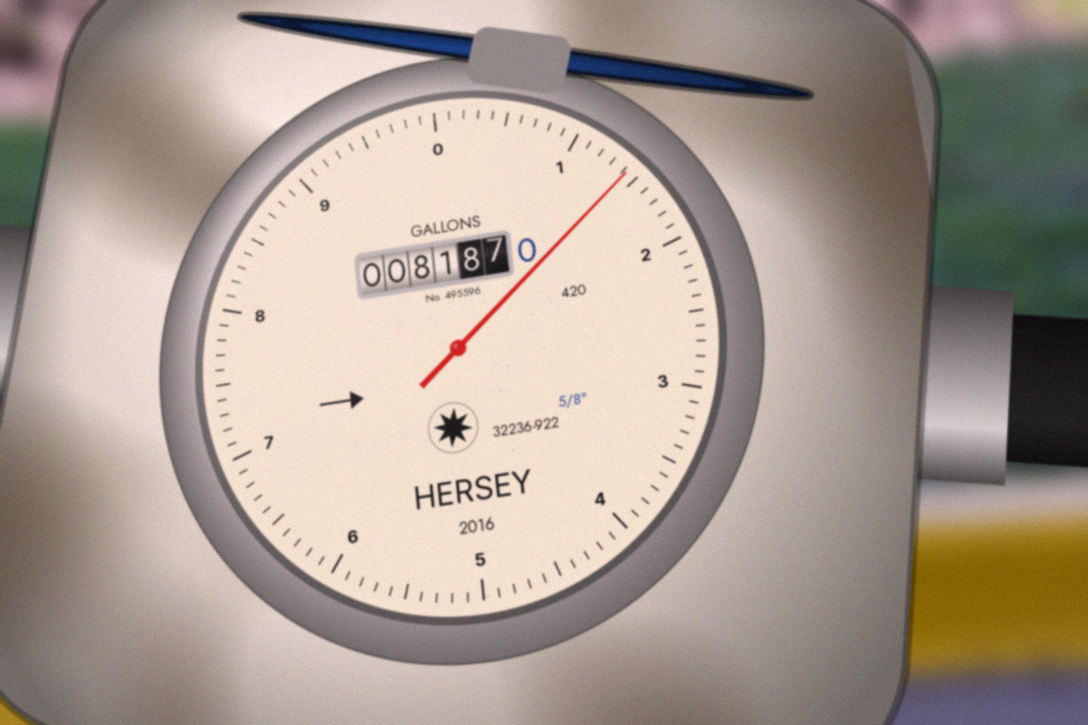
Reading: 81871.4 gal
